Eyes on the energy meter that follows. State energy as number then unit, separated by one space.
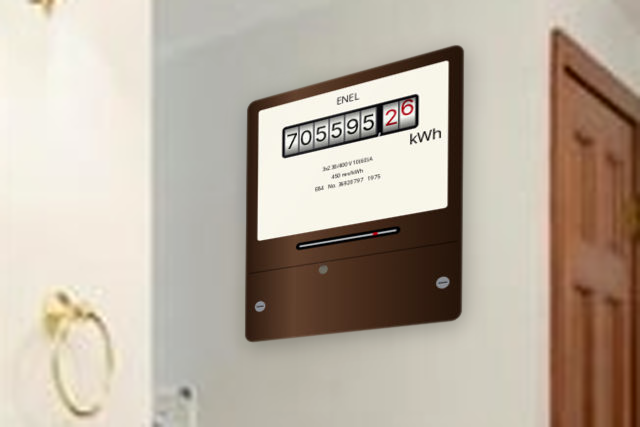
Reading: 705595.26 kWh
